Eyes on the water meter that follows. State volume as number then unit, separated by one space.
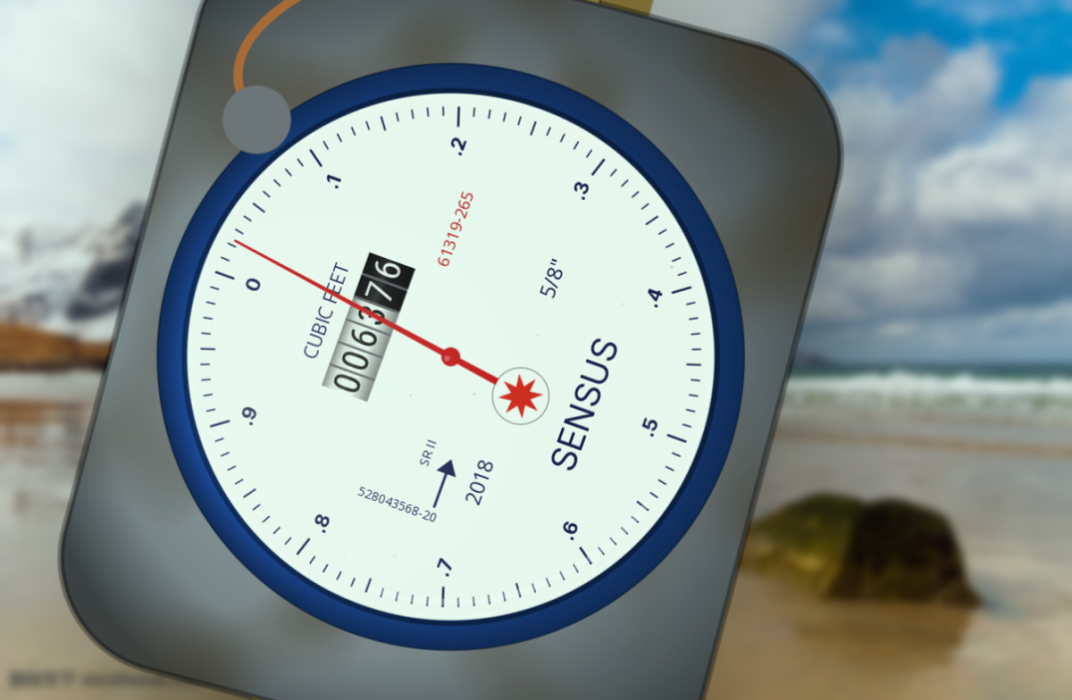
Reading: 6376.02 ft³
